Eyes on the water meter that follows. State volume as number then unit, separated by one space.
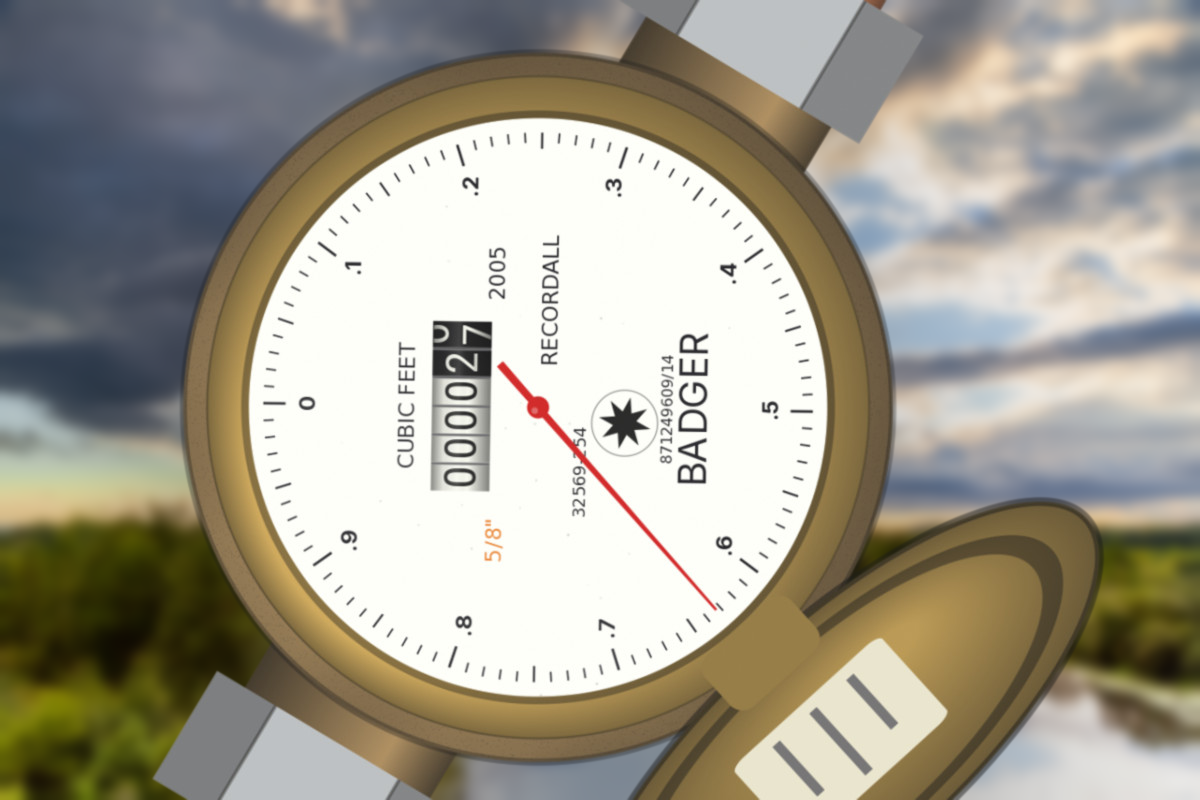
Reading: 26.63 ft³
